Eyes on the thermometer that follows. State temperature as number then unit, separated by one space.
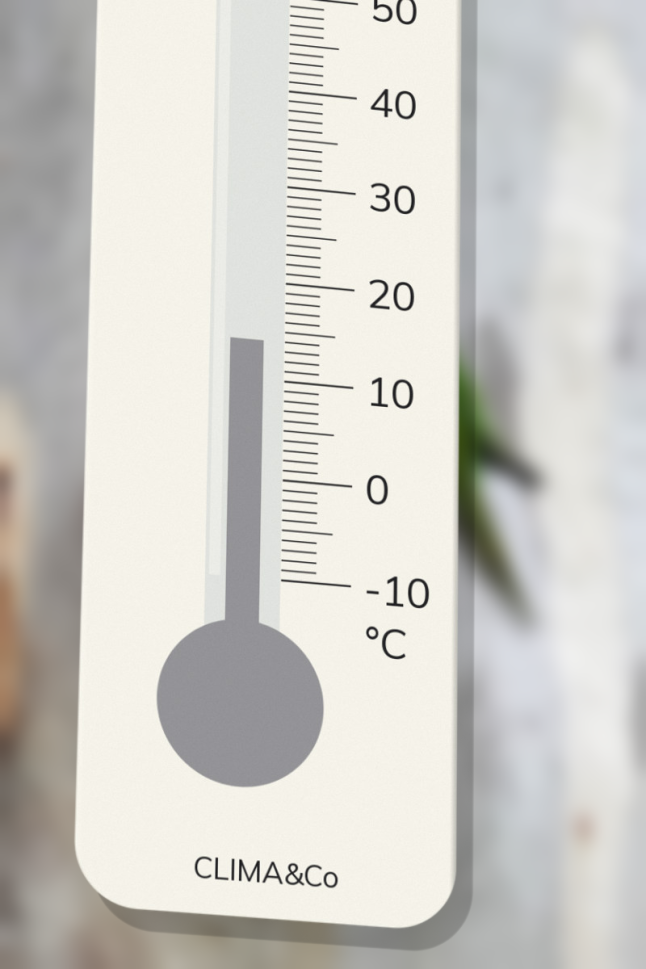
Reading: 14 °C
